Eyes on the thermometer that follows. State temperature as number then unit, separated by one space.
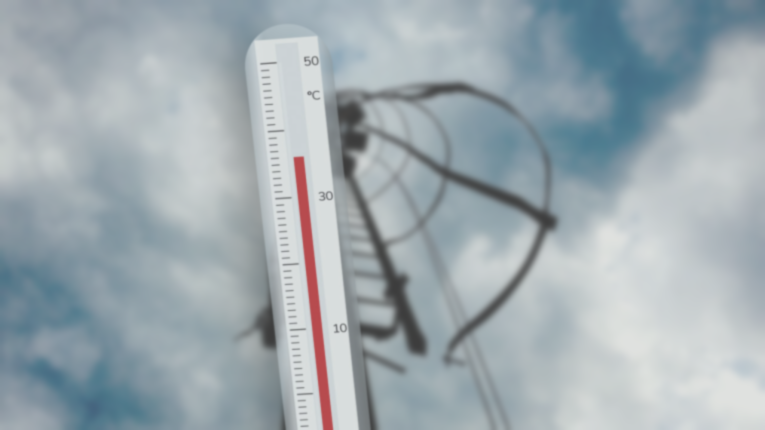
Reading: 36 °C
